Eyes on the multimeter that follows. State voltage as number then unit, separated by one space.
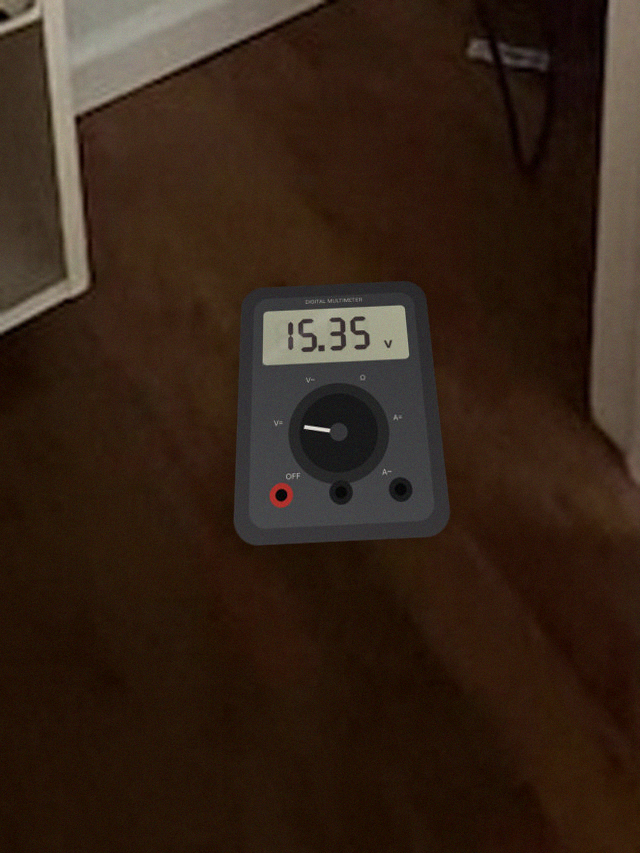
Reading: 15.35 V
